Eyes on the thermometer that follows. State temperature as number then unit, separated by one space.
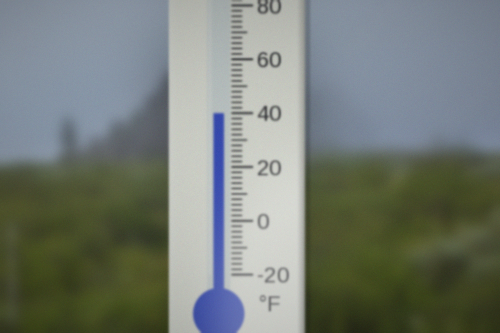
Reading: 40 °F
